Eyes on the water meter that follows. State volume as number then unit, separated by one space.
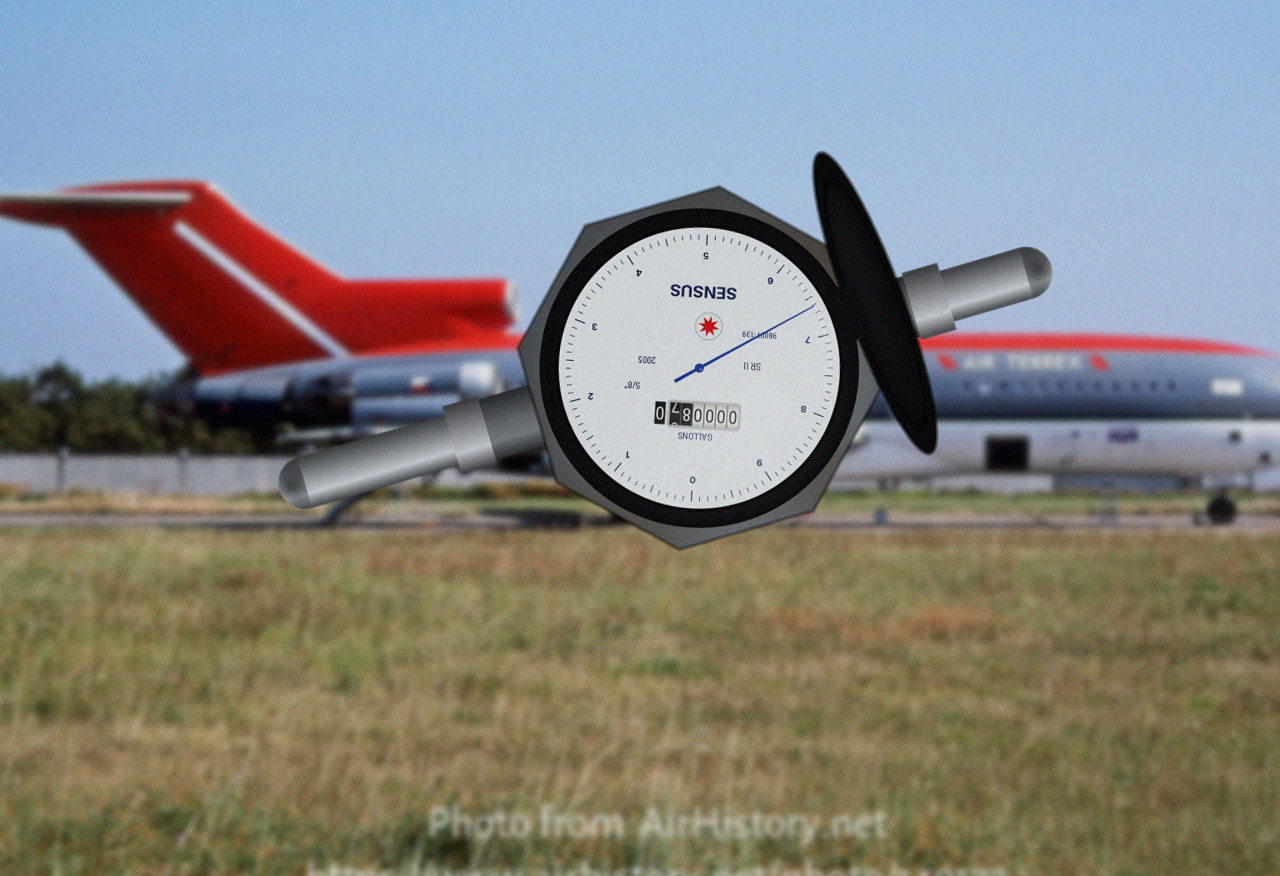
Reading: 866.6 gal
